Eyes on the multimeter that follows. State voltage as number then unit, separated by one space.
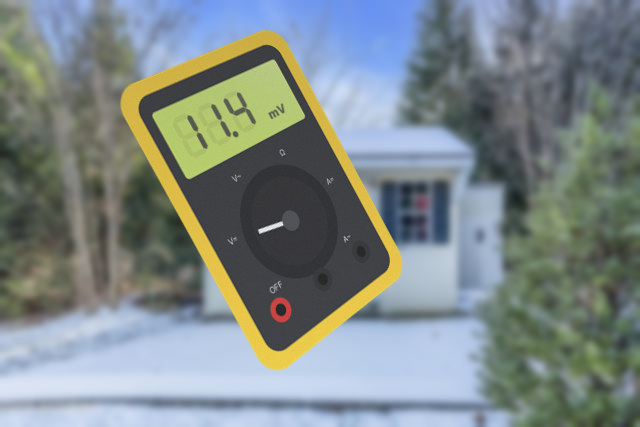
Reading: 11.4 mV
